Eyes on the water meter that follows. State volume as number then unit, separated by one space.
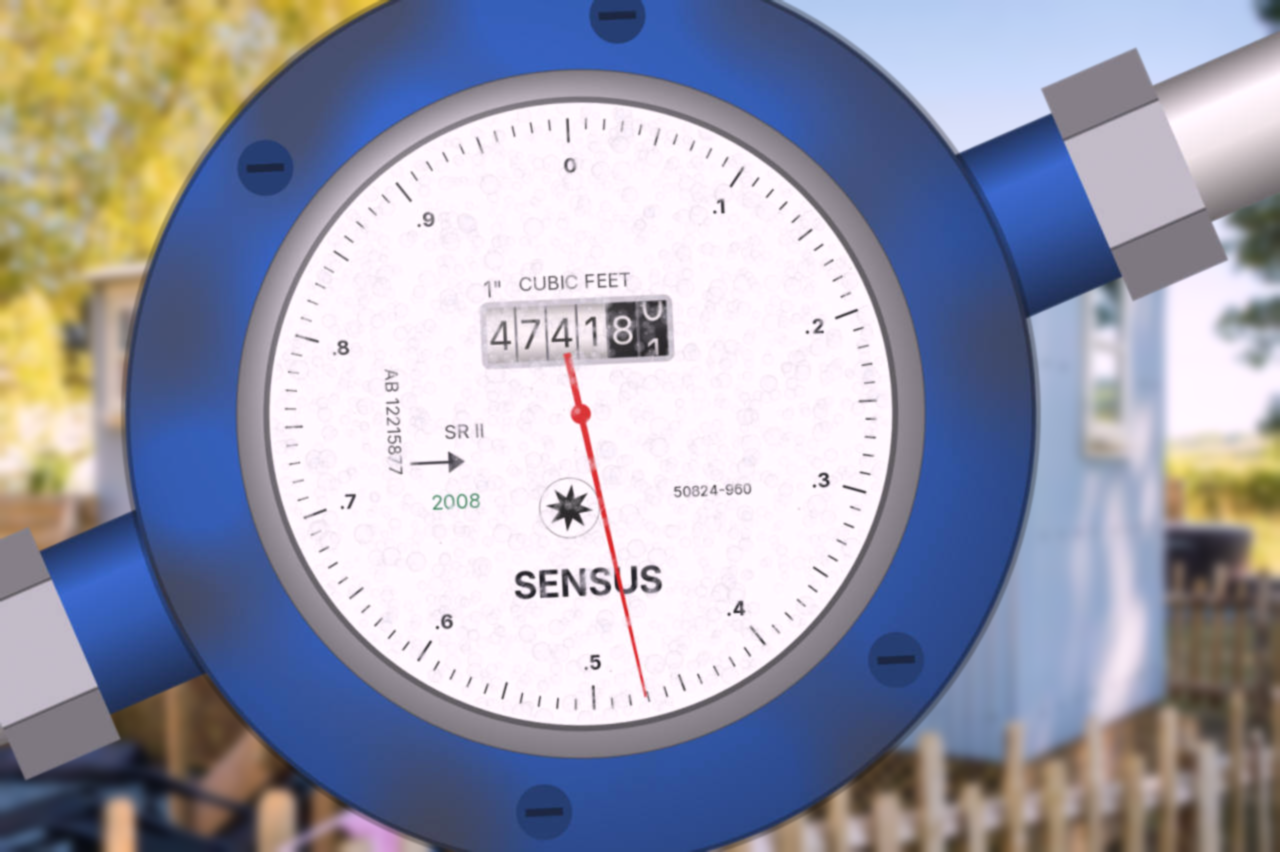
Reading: 474180.47 ft³
